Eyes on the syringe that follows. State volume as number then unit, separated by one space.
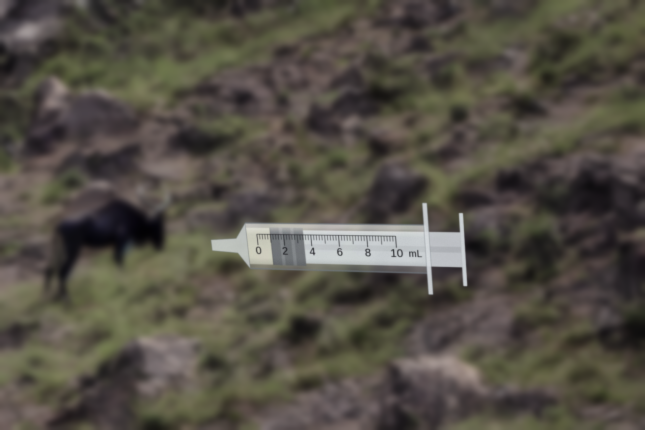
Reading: 1 mL
